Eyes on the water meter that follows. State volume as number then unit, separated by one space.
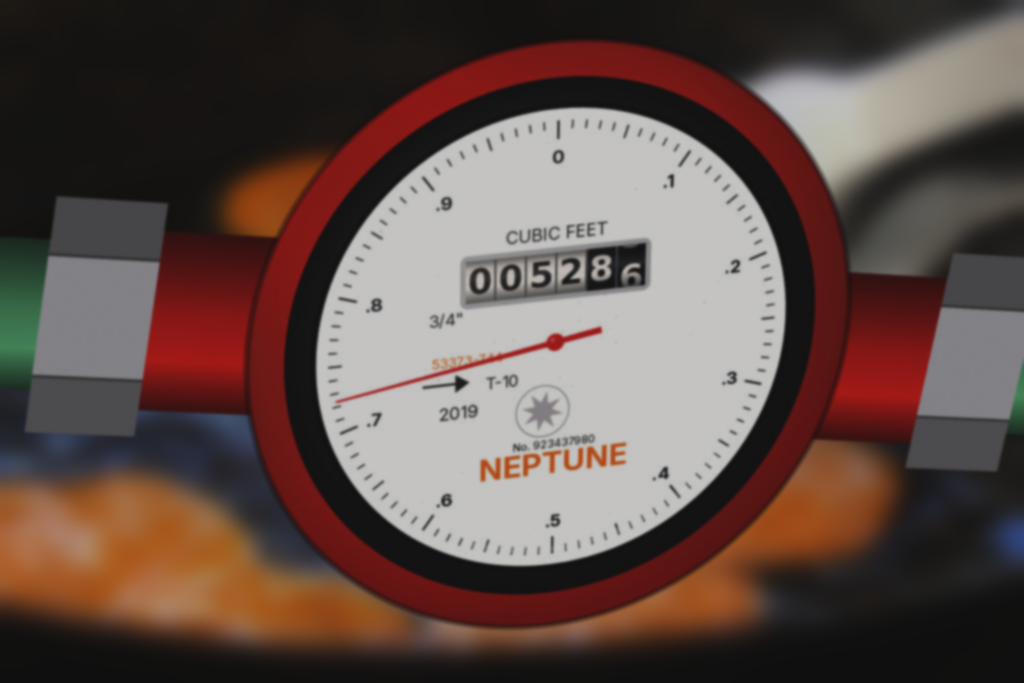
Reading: 5285.72 ft³
